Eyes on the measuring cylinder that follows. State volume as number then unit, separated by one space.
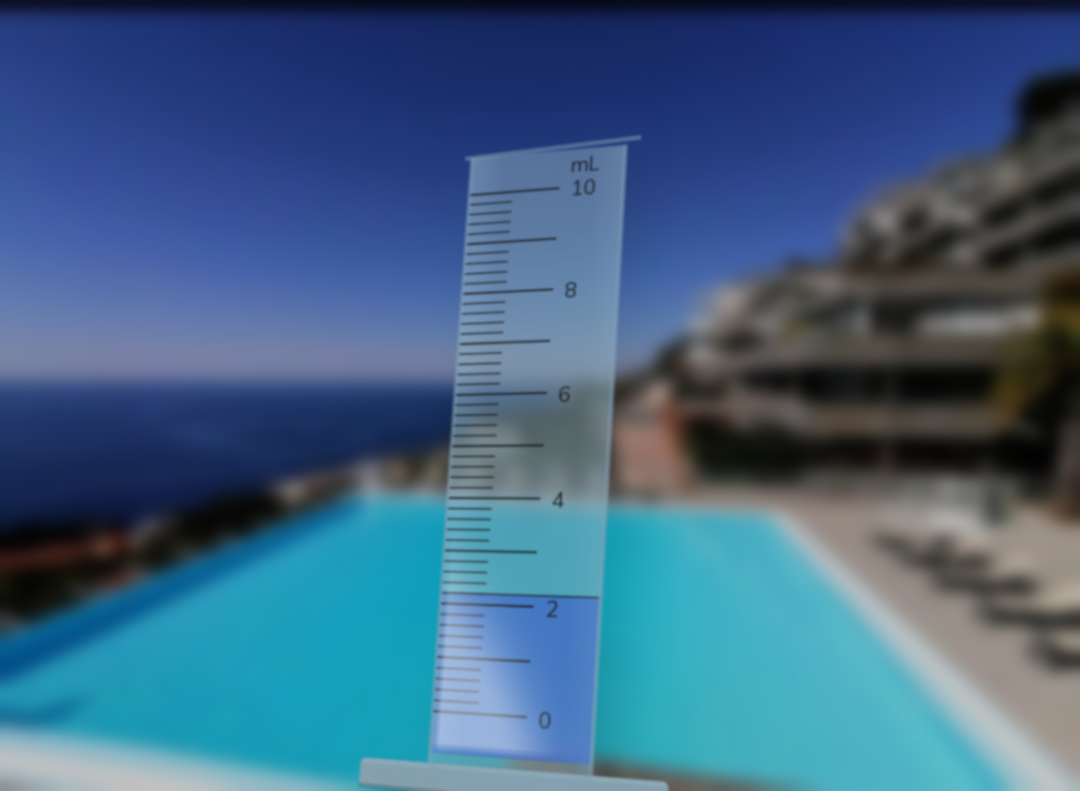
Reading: 2.2 mL
